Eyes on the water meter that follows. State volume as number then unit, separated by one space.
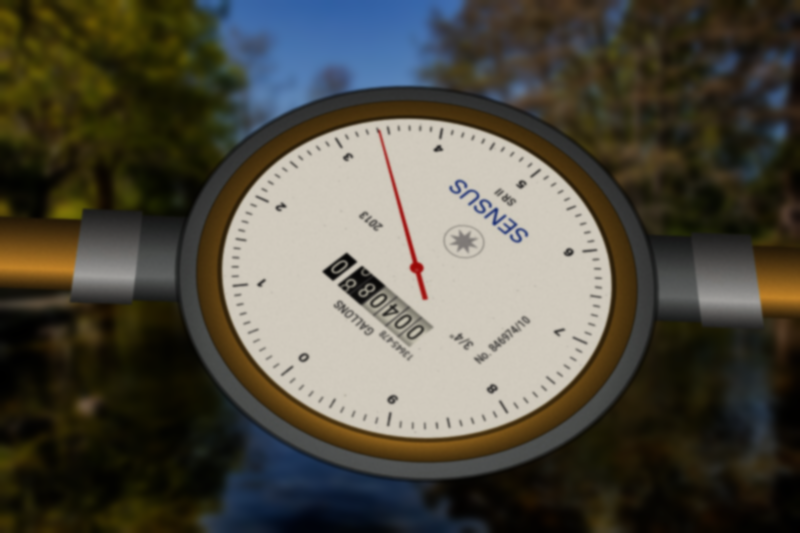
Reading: 40883.4 gal
